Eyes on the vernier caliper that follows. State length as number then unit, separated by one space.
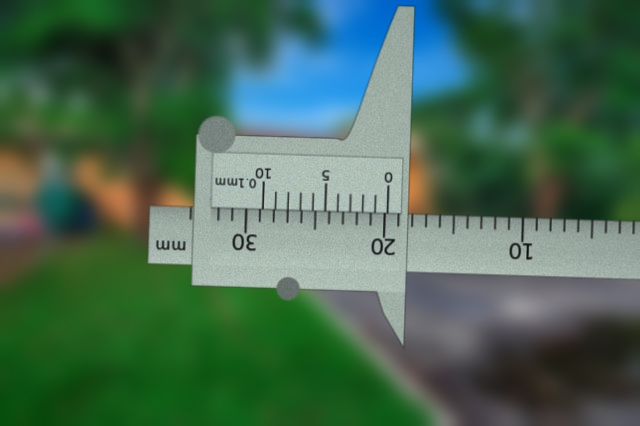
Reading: 19.8 mm
